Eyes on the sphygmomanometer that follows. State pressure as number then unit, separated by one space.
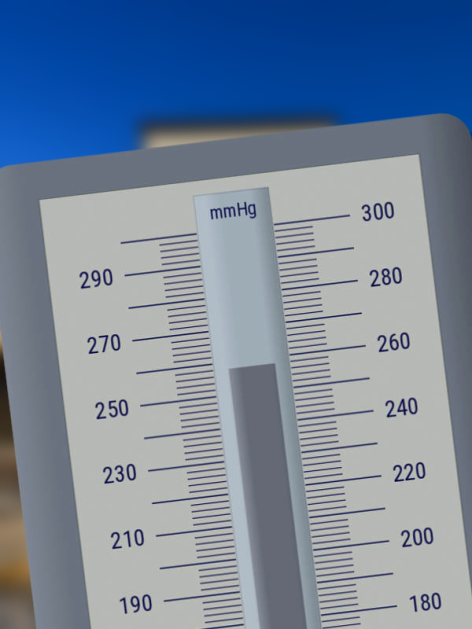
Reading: 258 mmHg
